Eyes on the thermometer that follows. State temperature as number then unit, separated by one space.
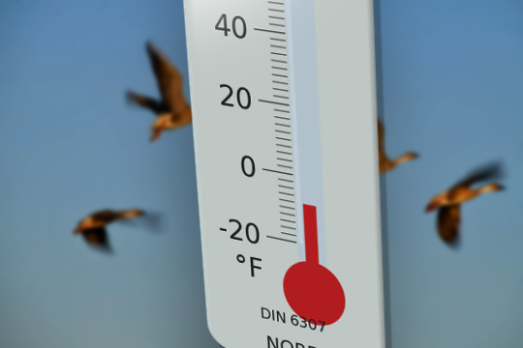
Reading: -8 °F
